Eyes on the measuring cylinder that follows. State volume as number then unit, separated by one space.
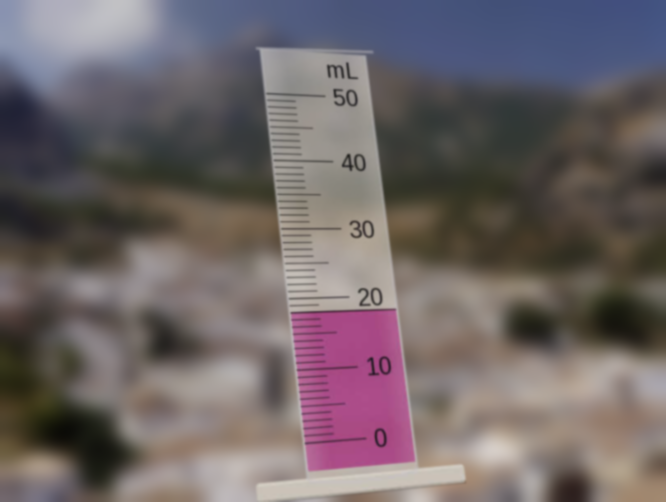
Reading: 18 mL
